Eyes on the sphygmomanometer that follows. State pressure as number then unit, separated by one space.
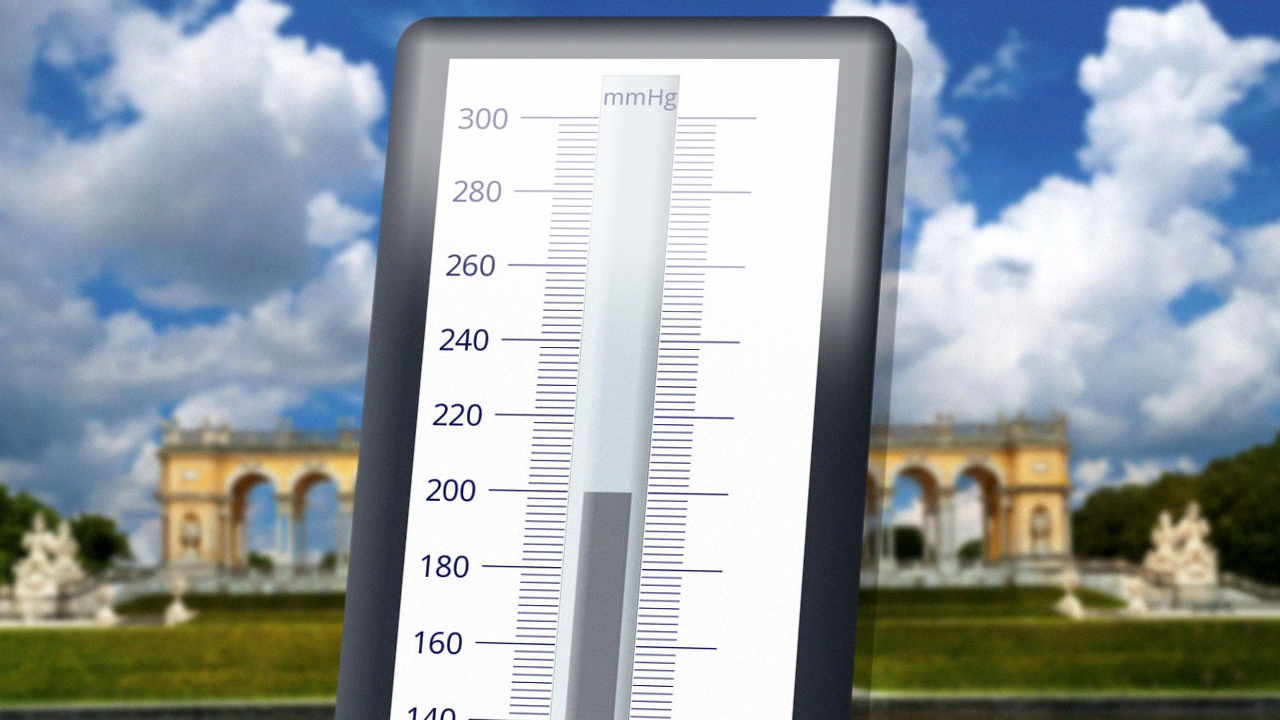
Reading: 200 mmHg
